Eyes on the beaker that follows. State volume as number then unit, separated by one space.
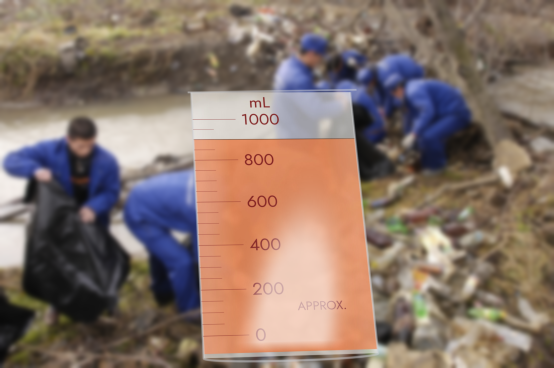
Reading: 900 mL
